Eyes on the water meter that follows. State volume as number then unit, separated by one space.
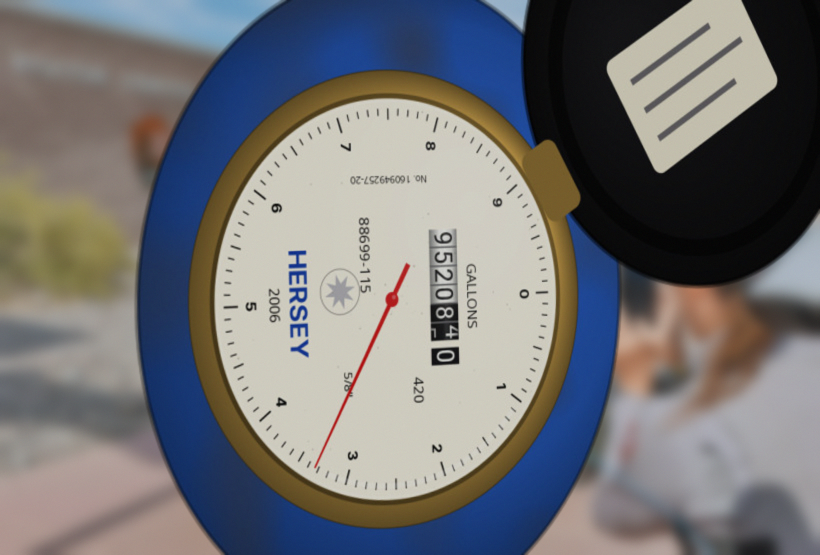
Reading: 9520843.3 gal
